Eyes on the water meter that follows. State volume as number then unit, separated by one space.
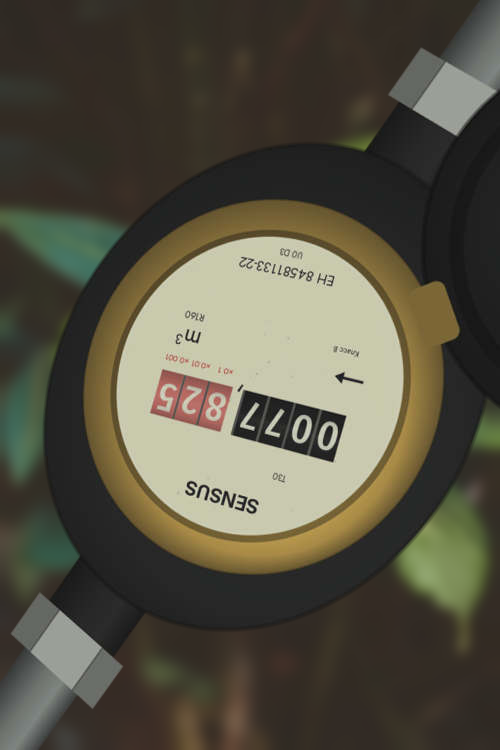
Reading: 77.825 m³
